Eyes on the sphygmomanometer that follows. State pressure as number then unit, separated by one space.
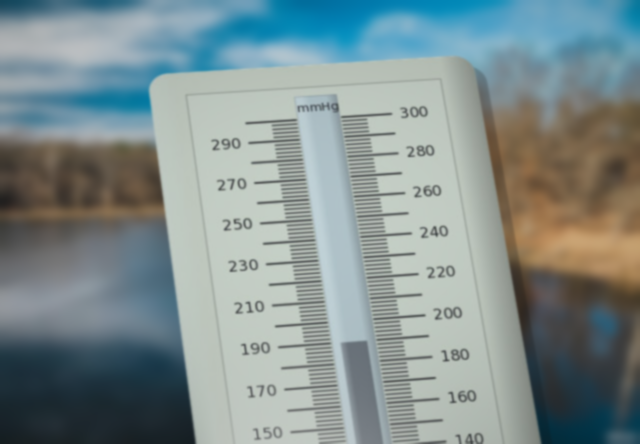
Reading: 190 mmHg
